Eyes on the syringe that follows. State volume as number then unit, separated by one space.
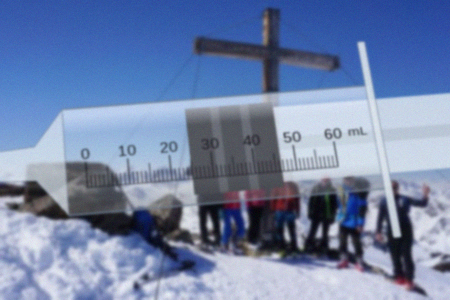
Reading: 25 mL
